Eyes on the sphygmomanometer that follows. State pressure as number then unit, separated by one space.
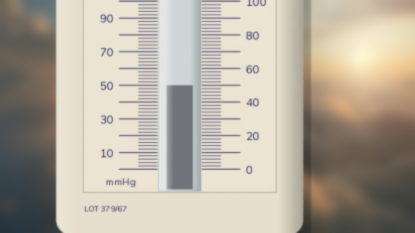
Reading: 50 mmHg
